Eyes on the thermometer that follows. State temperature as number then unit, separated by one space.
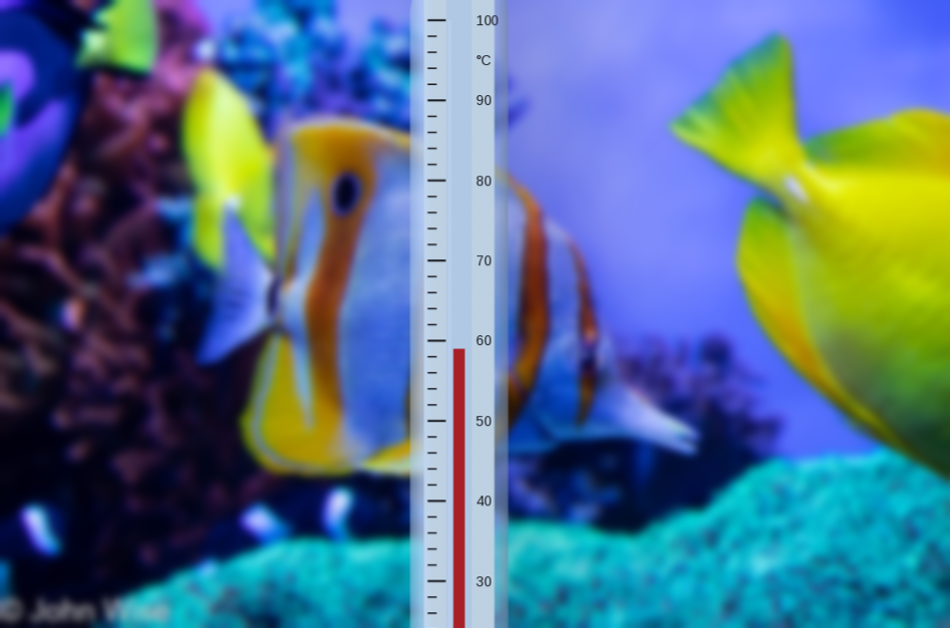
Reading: 59 °C
